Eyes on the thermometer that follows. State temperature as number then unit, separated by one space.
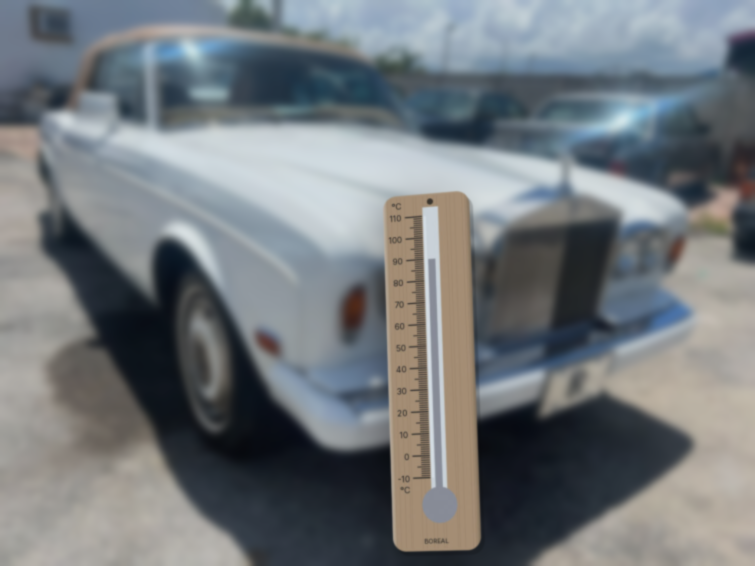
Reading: 90 °C
